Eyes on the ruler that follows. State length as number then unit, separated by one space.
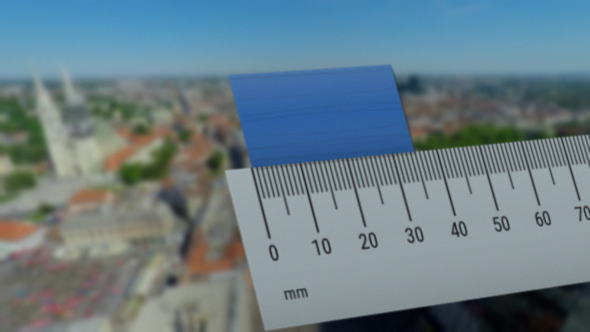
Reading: 35 mm
